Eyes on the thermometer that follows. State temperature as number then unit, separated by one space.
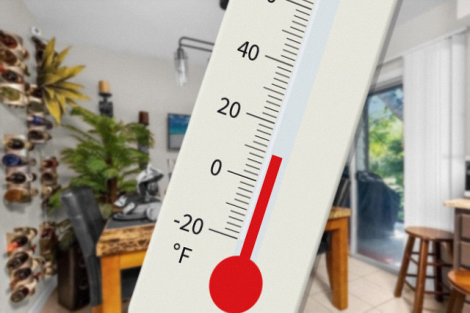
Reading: 10 °F
